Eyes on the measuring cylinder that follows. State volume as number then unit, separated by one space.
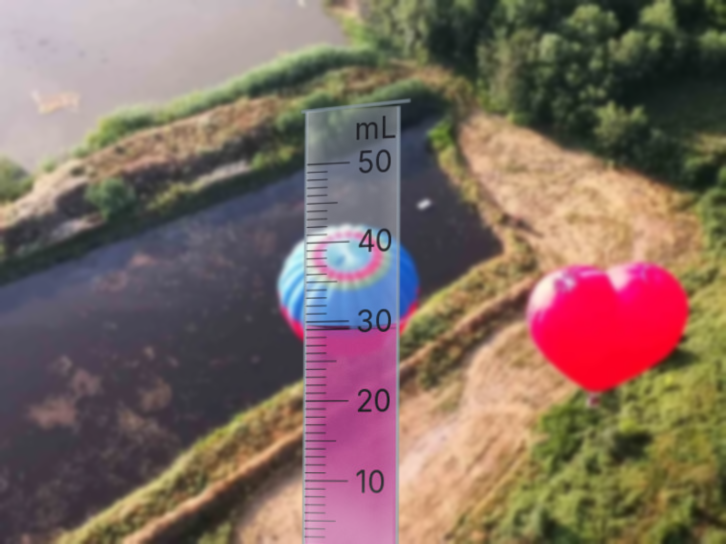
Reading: 29 mL
